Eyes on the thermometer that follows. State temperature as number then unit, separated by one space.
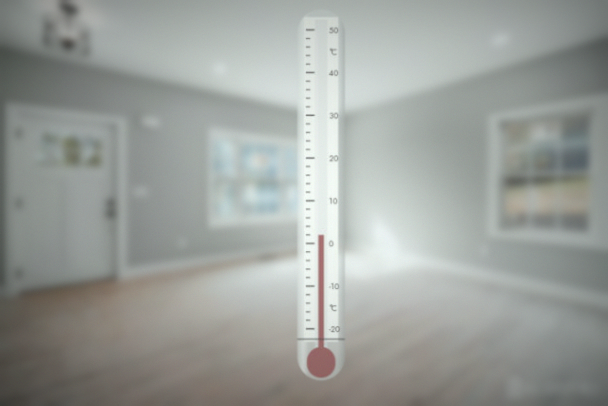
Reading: 2 °C
